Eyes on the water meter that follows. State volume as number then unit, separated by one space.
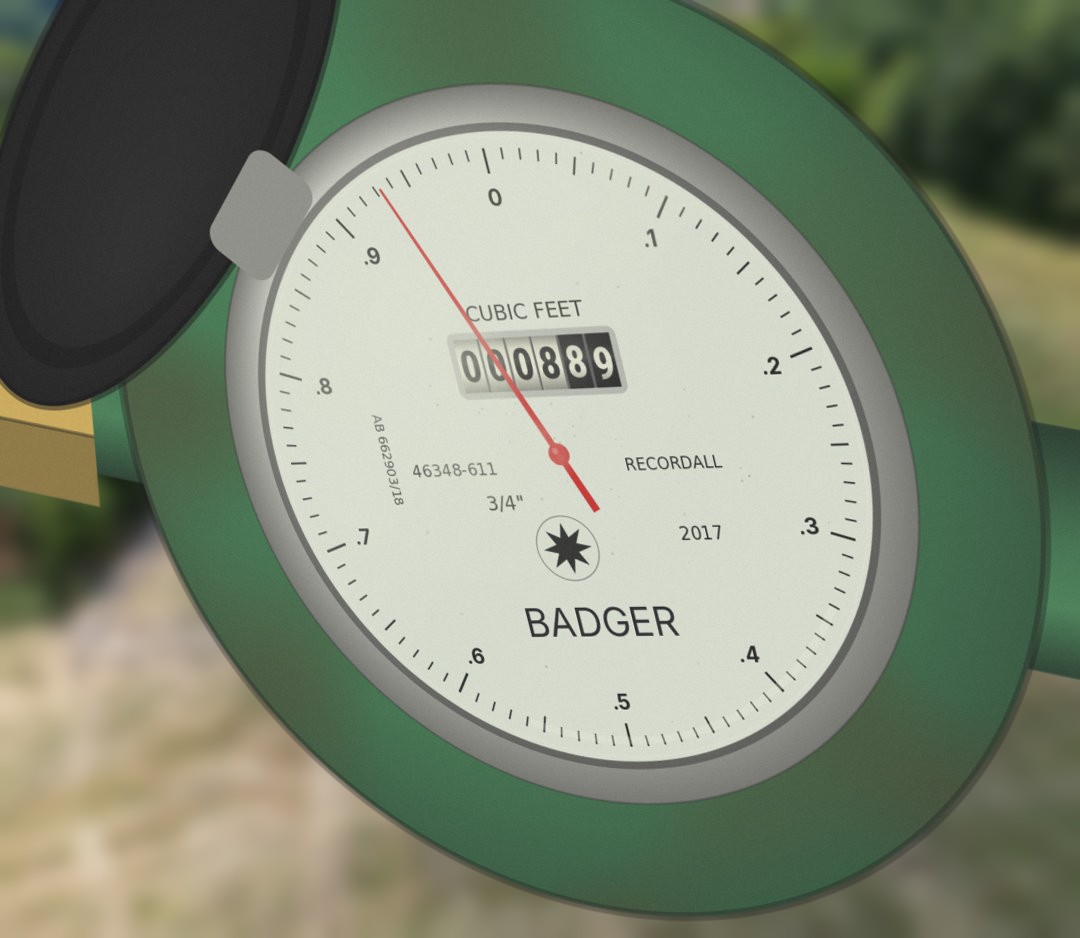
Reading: 888.93 ft³
